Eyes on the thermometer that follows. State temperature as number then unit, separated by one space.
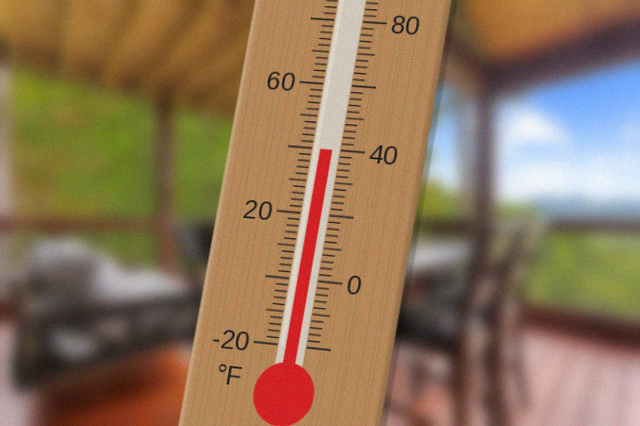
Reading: 40 °F
